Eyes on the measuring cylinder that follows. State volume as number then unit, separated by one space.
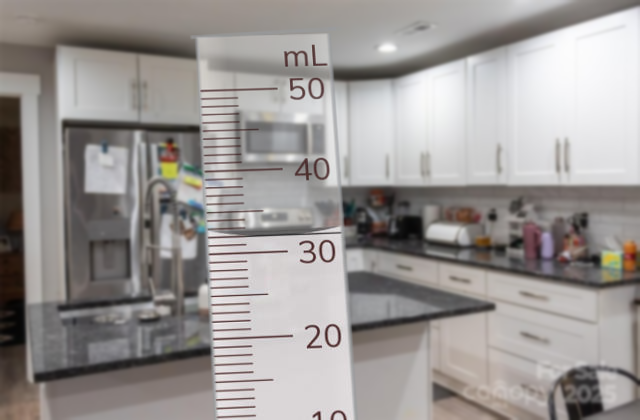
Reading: 32 mL
